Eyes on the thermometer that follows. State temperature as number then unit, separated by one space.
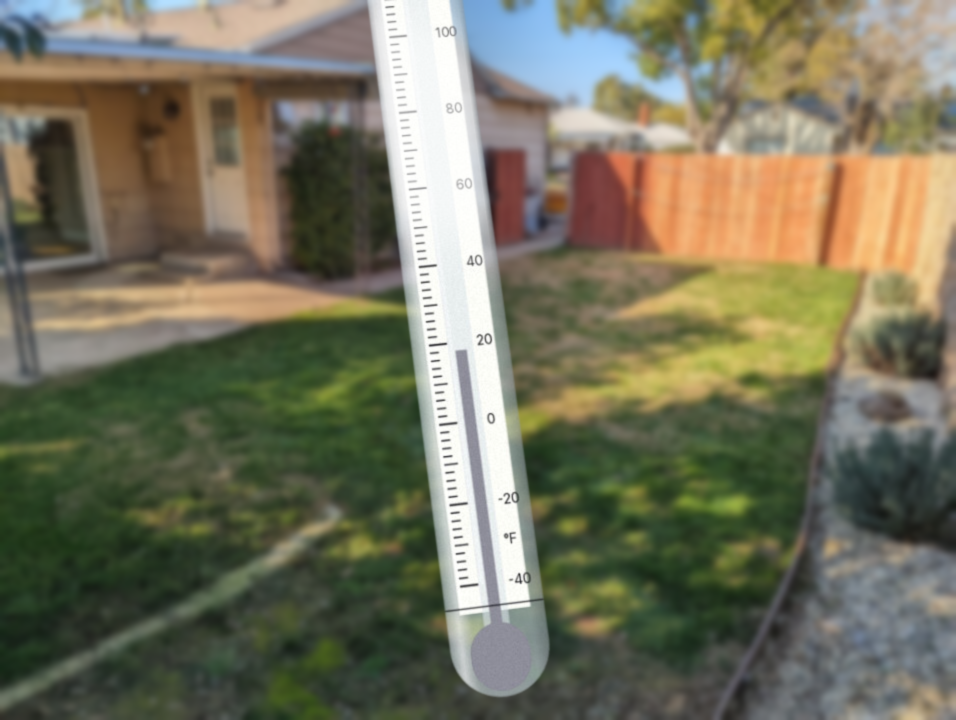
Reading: 18 °F
